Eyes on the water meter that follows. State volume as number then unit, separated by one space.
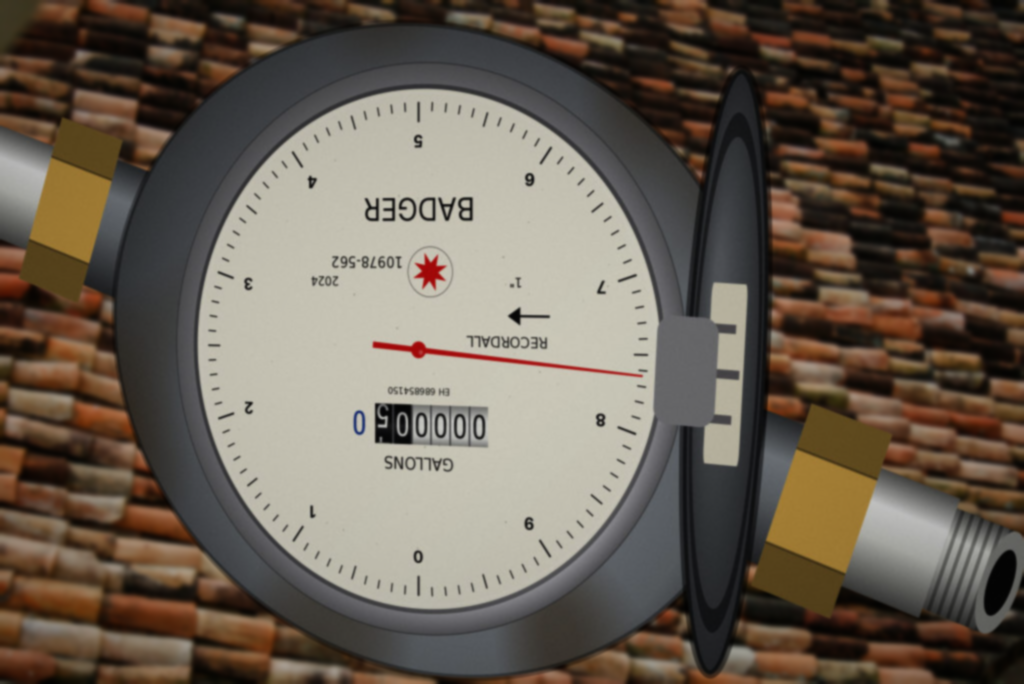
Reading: 47.6 gal
